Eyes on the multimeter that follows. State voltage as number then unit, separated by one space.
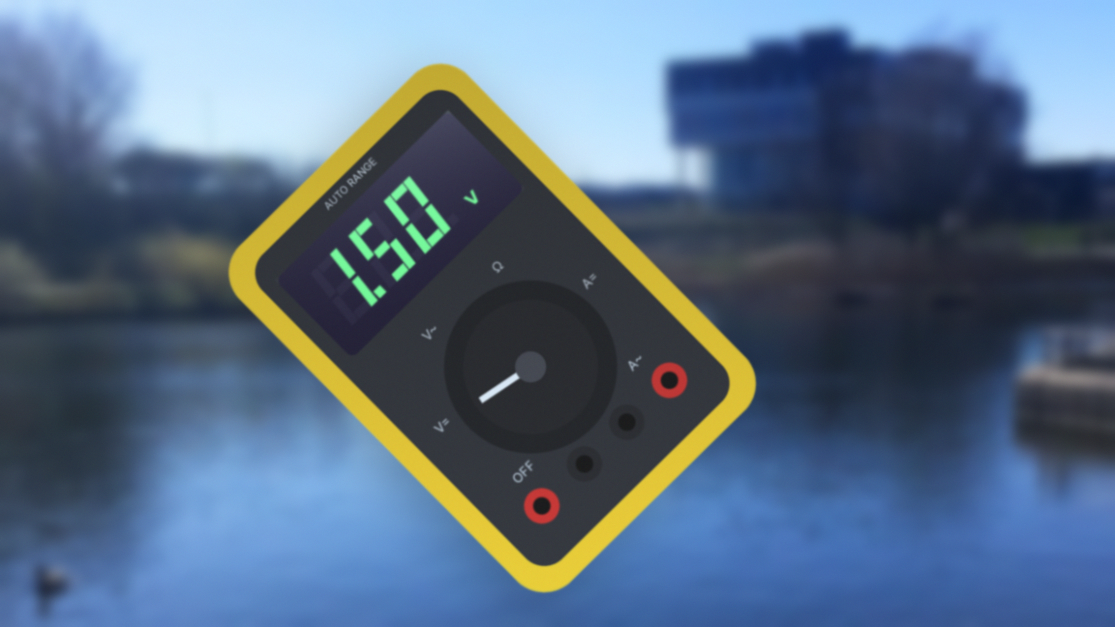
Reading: 1.50 V
